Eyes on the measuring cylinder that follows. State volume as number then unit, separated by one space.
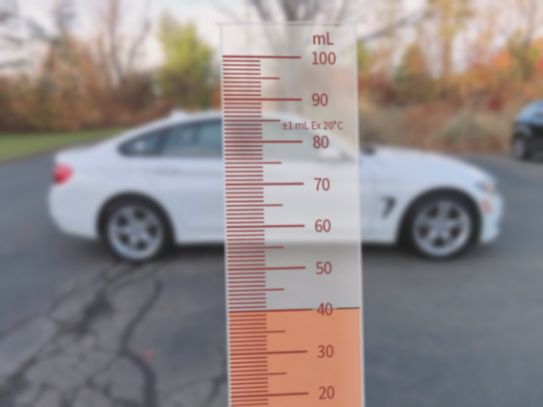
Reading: 40 mL
